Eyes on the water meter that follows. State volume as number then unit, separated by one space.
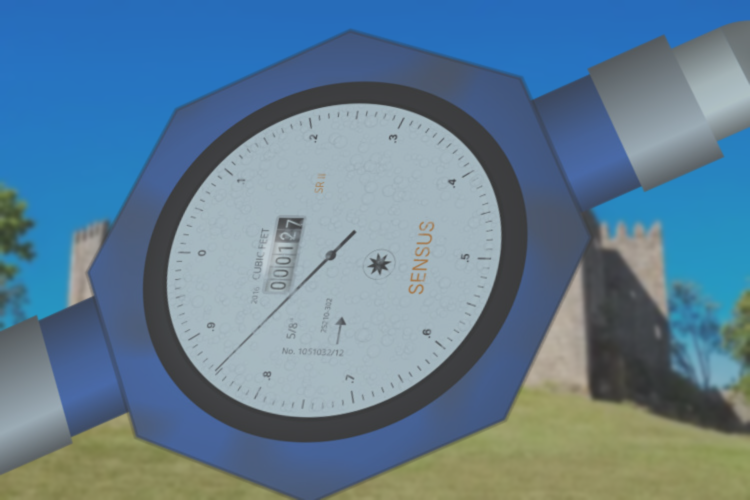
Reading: 126.85 ft³
